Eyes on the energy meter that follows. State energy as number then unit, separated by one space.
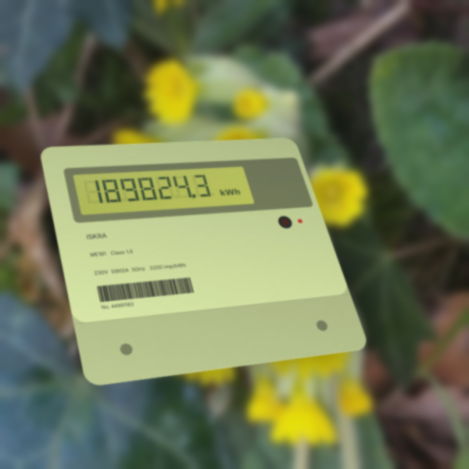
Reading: 189824.3 kWh
